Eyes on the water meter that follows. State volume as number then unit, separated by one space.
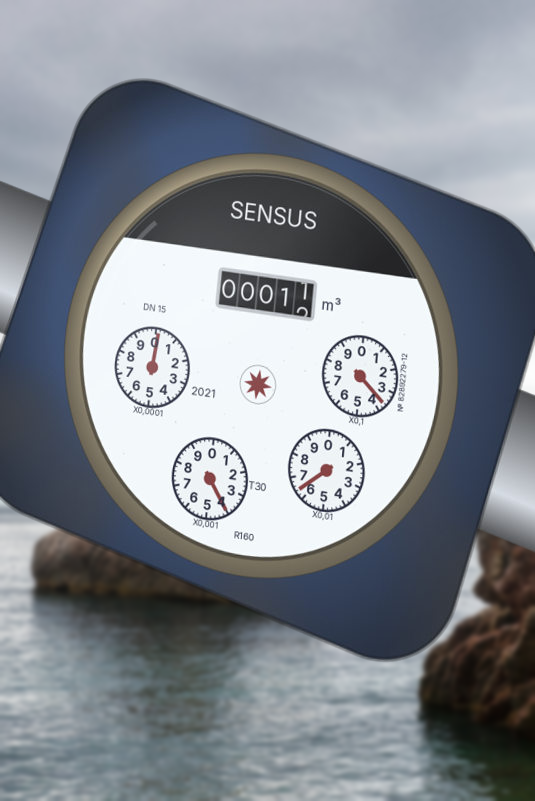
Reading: 11.3640 m³
